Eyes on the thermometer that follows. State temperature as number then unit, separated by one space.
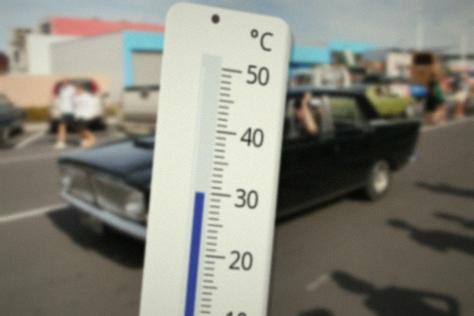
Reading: 30 °C
